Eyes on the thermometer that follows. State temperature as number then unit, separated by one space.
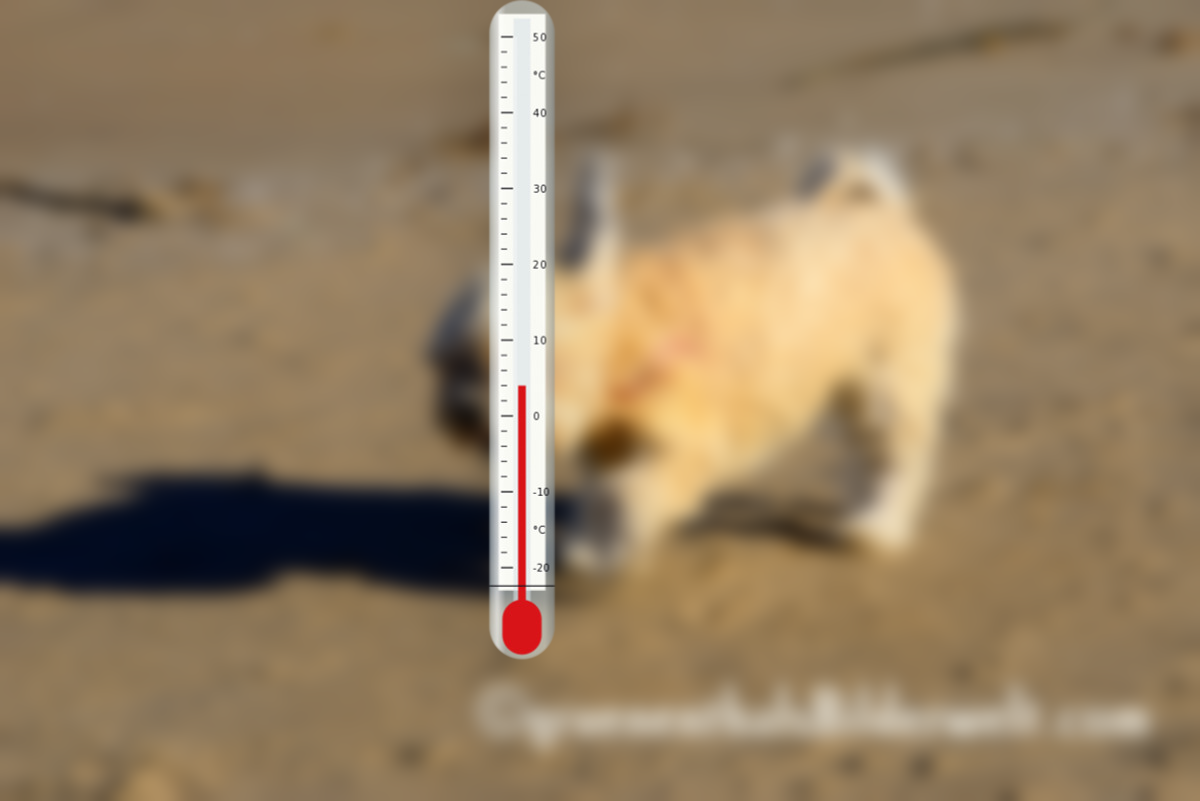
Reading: 4 °C
